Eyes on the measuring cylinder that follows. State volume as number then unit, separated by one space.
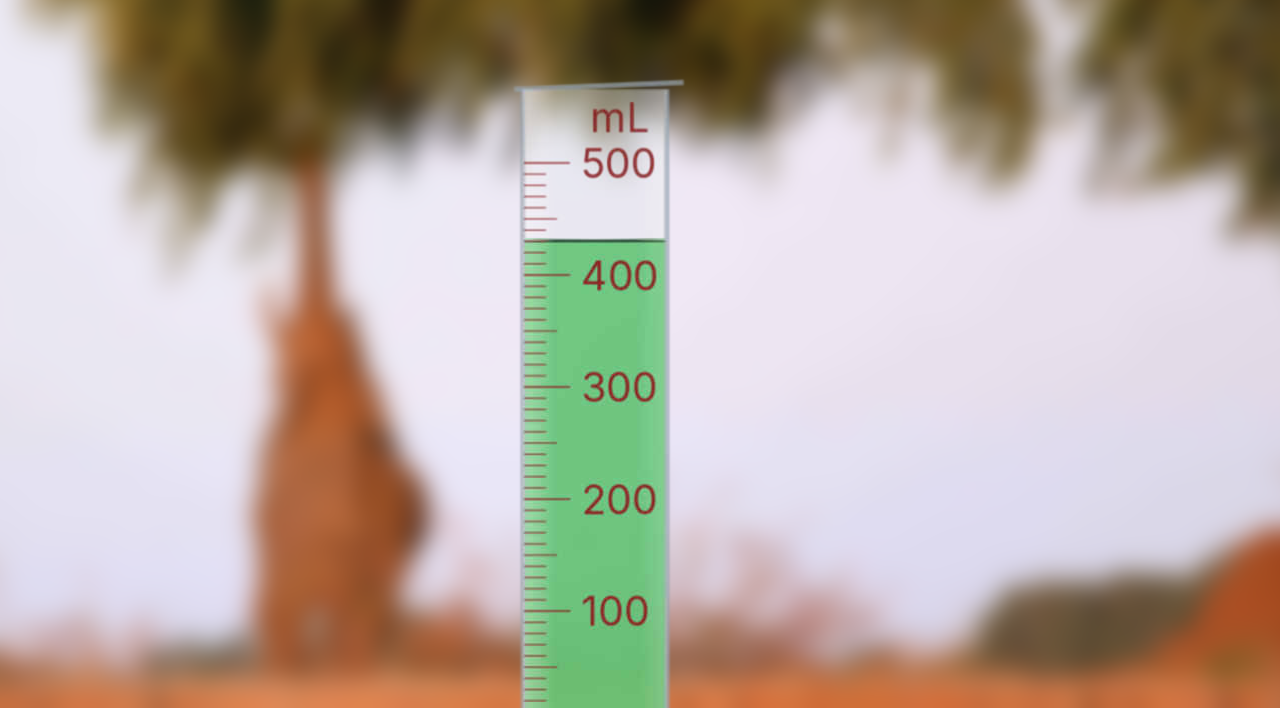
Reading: 430 mL
